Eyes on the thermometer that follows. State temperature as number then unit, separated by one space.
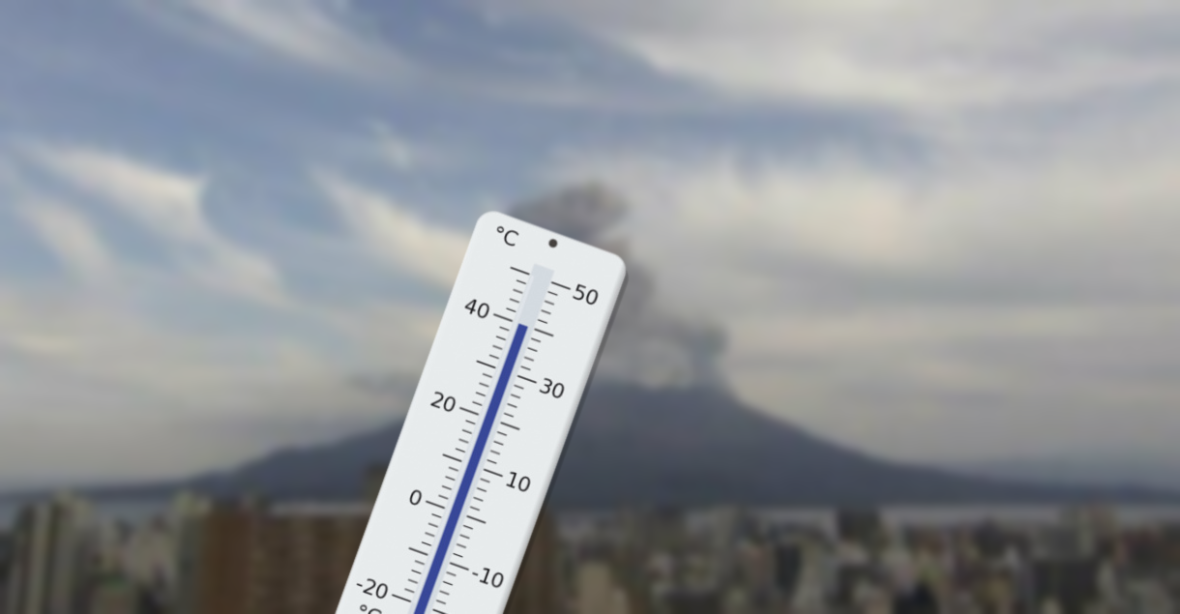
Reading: 40 °C
